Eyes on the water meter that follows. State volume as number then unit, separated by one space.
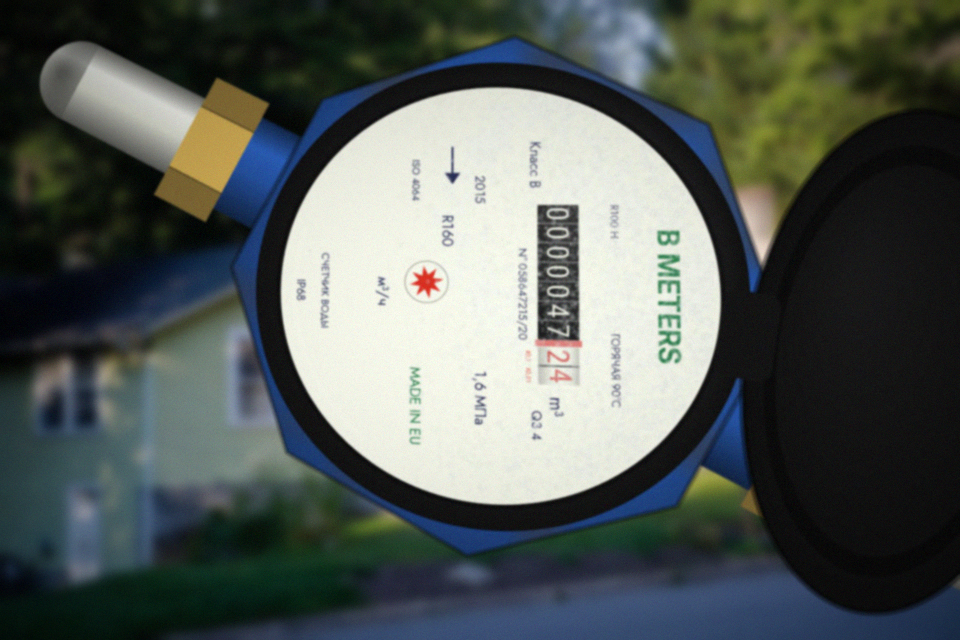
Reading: 47.24 m³
